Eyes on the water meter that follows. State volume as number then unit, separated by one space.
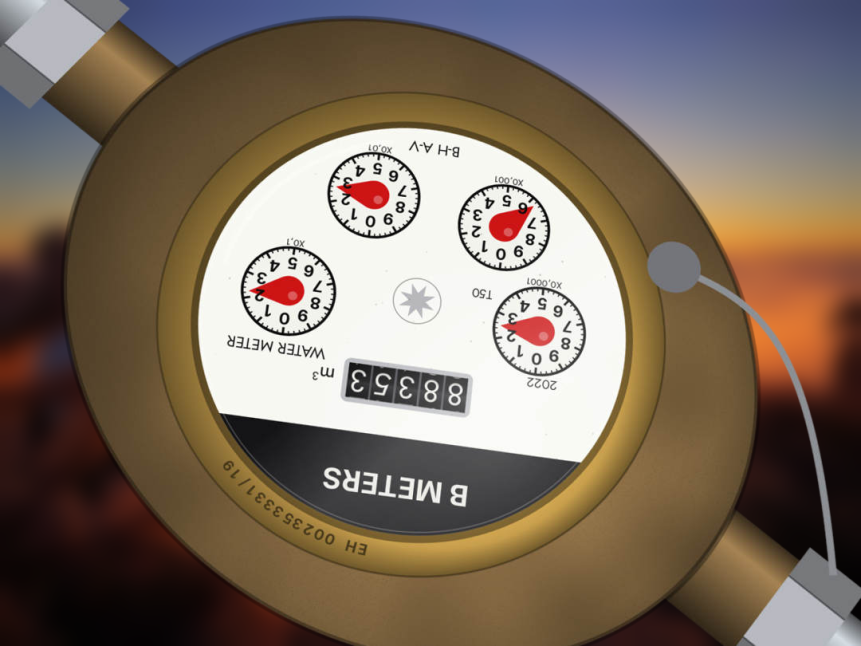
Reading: 88353.2262 m³
